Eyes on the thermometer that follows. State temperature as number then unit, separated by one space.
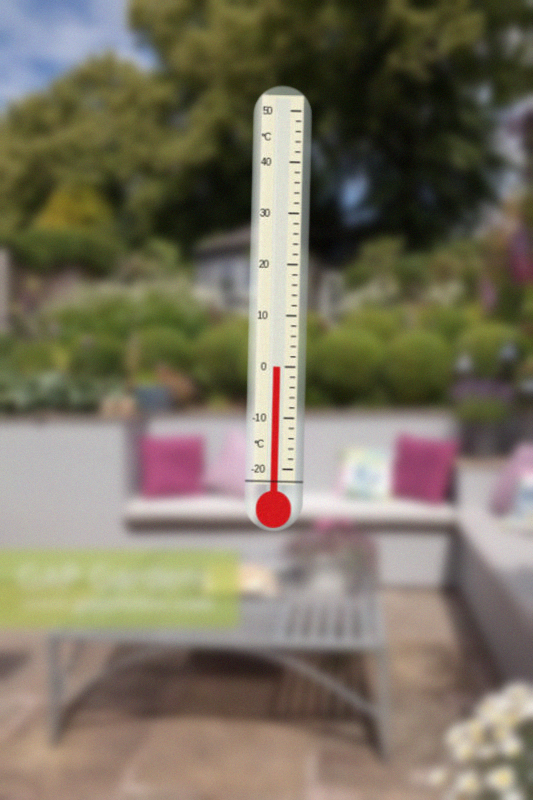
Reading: 0 °C
